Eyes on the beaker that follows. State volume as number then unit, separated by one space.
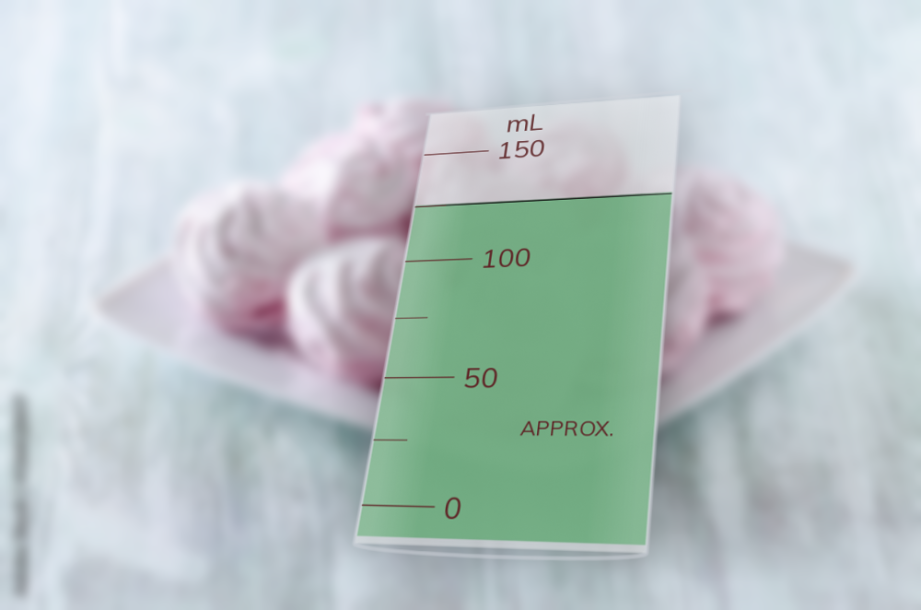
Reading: 125 mL
